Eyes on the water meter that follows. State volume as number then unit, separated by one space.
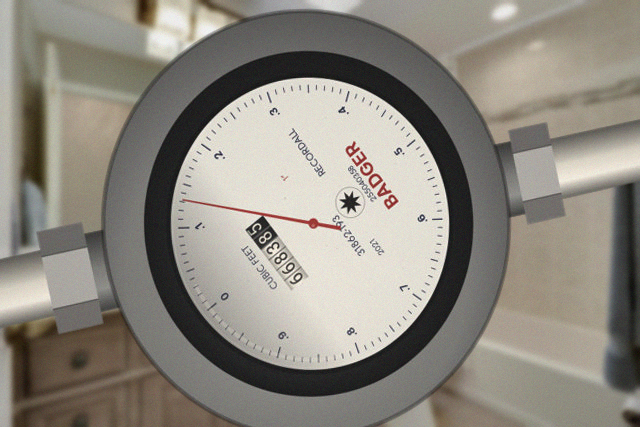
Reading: 668385.13 ft³
